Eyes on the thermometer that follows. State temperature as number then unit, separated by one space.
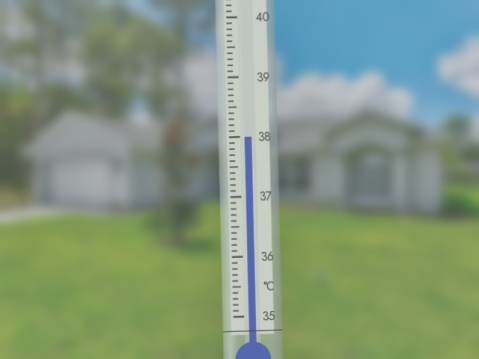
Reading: 38 °C
